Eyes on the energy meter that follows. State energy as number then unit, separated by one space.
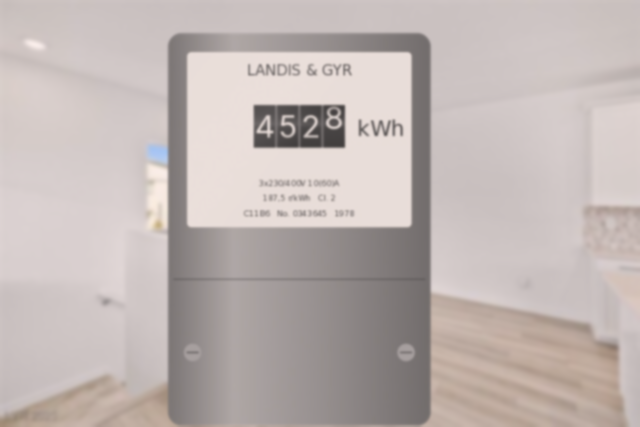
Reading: 4528 kWh
